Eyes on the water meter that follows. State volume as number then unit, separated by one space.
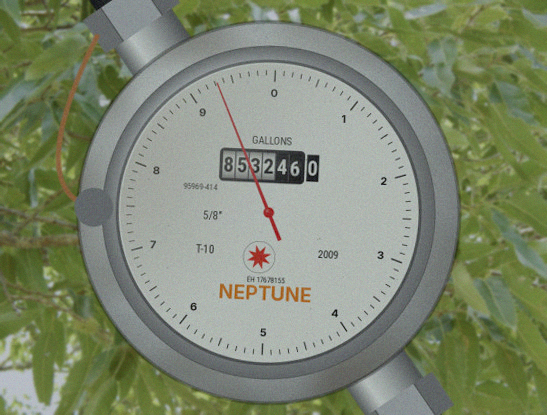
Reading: 8532459.3 gal
